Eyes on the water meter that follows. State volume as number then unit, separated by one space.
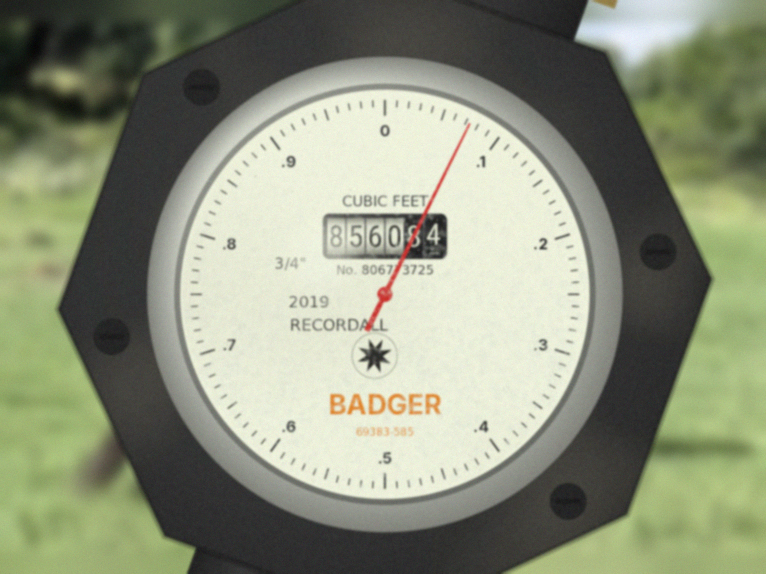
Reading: 856084.07 ft³
